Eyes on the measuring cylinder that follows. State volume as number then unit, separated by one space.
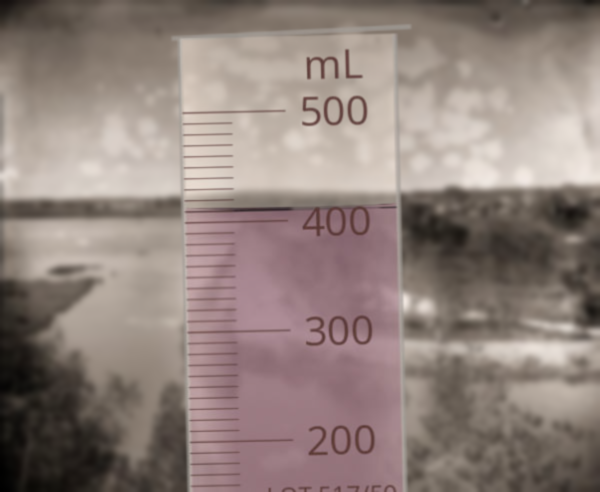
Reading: 410 mL
